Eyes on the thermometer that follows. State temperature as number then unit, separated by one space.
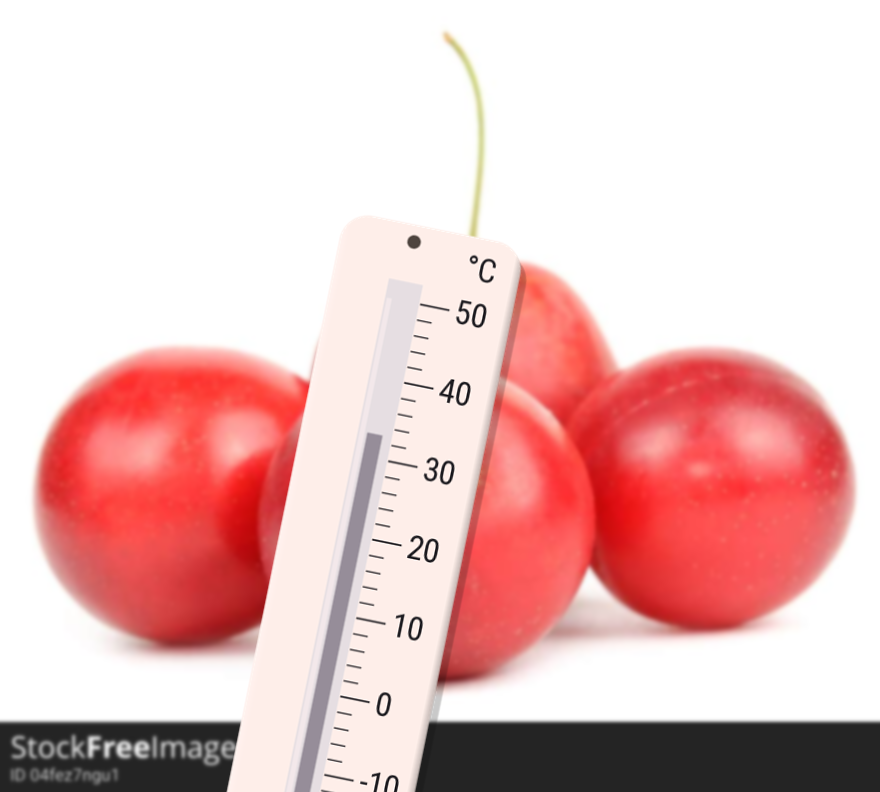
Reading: 33 °C
